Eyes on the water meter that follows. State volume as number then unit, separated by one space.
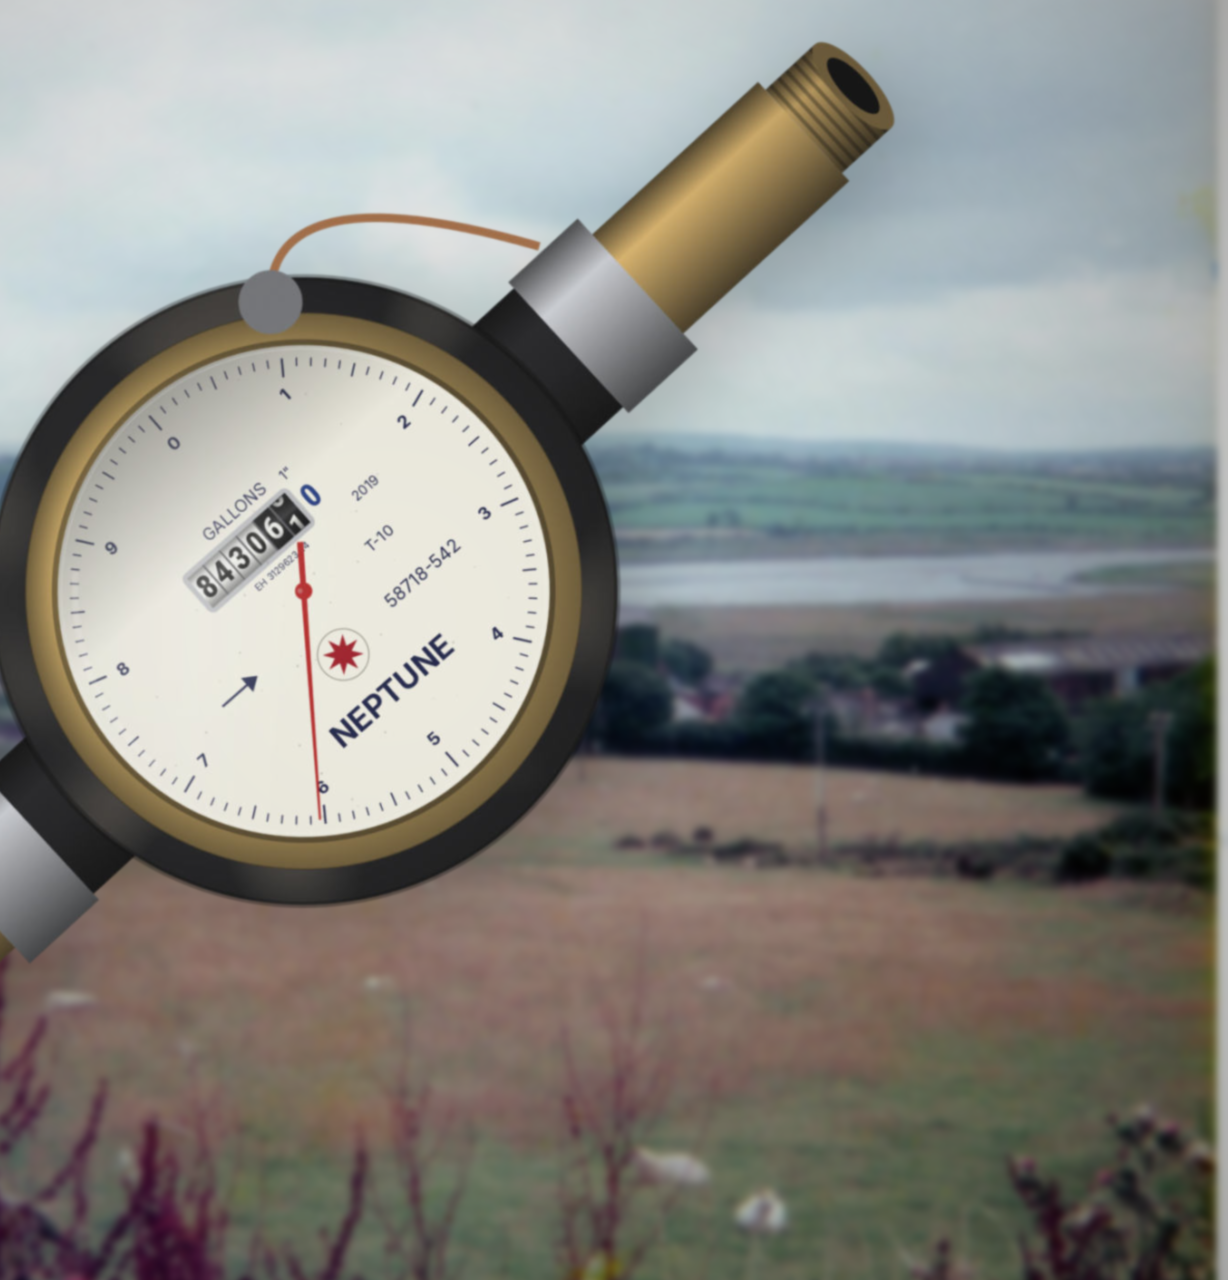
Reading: 8430606.0 gal
